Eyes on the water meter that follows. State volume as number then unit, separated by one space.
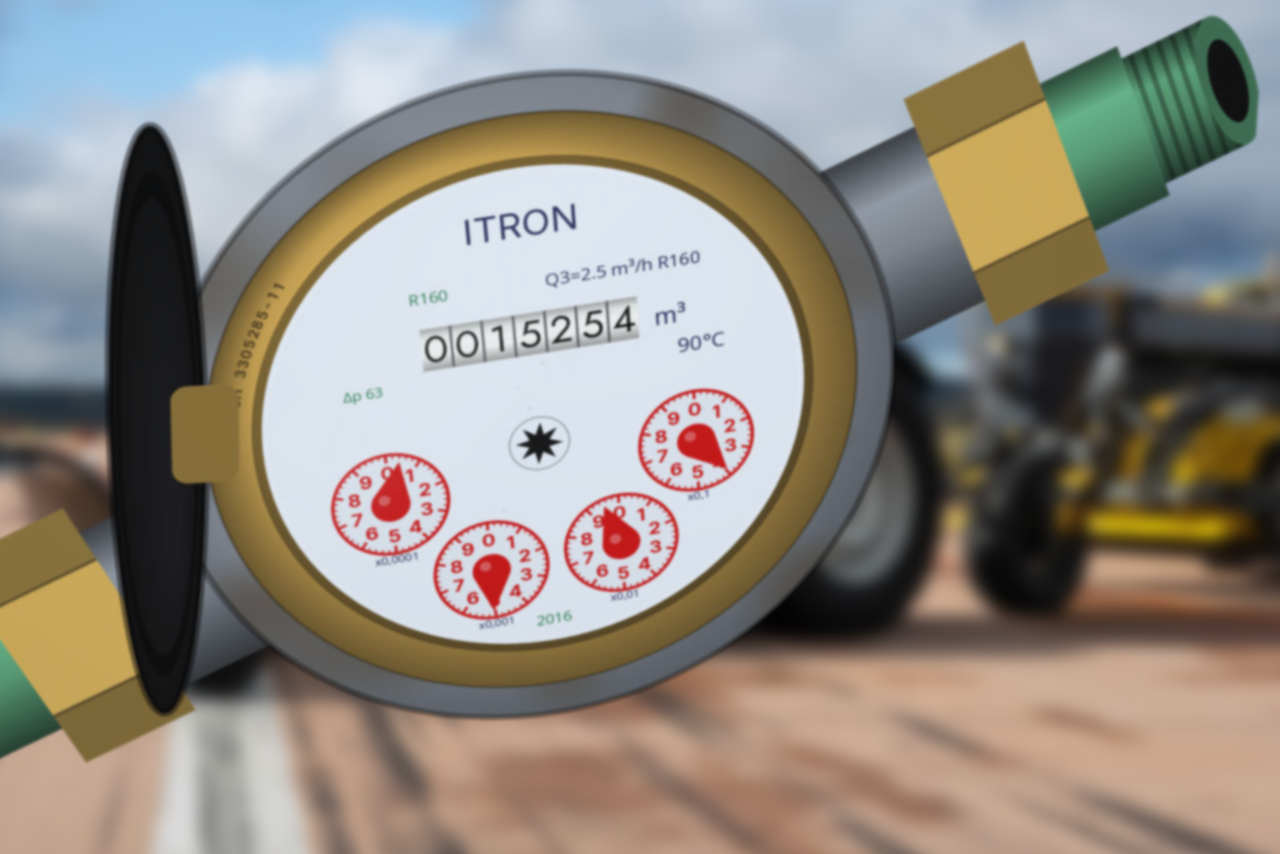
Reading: 15254.3950 m³
